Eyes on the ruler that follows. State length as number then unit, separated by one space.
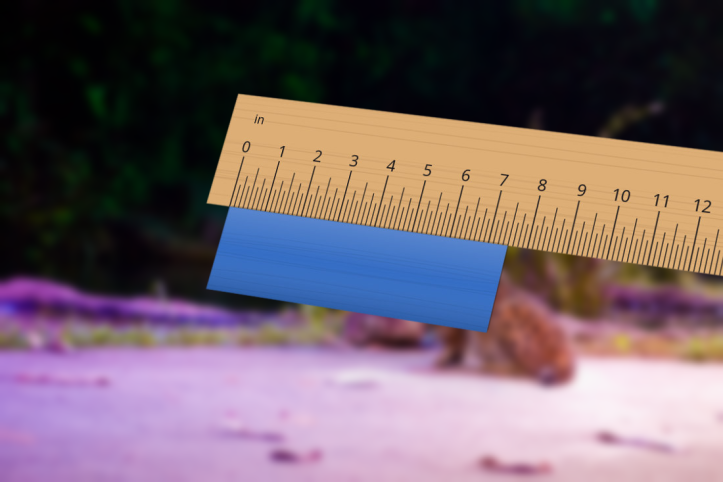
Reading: 7.5 in
